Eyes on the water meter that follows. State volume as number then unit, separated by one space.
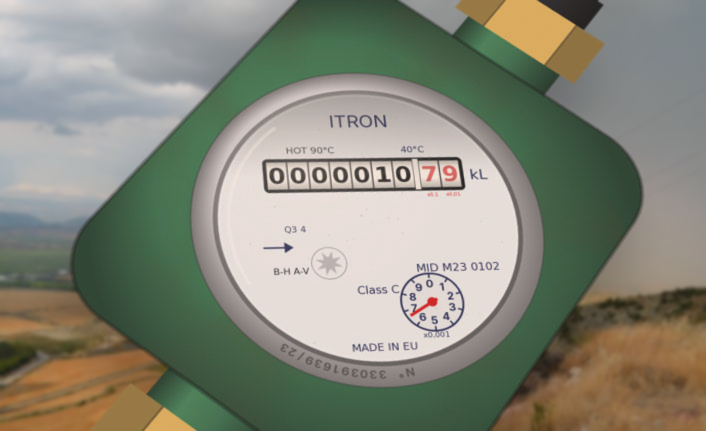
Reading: 10.796 kL
